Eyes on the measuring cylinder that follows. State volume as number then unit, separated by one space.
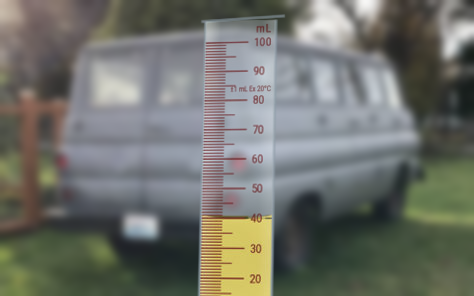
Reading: 40 mL
